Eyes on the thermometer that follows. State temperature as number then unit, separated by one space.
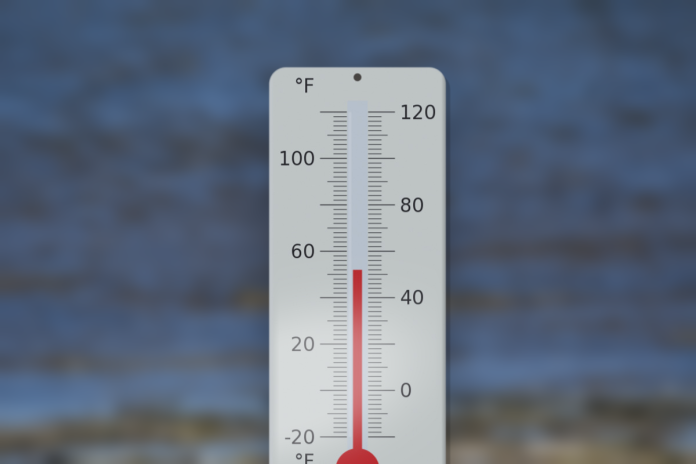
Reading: 52 °F
